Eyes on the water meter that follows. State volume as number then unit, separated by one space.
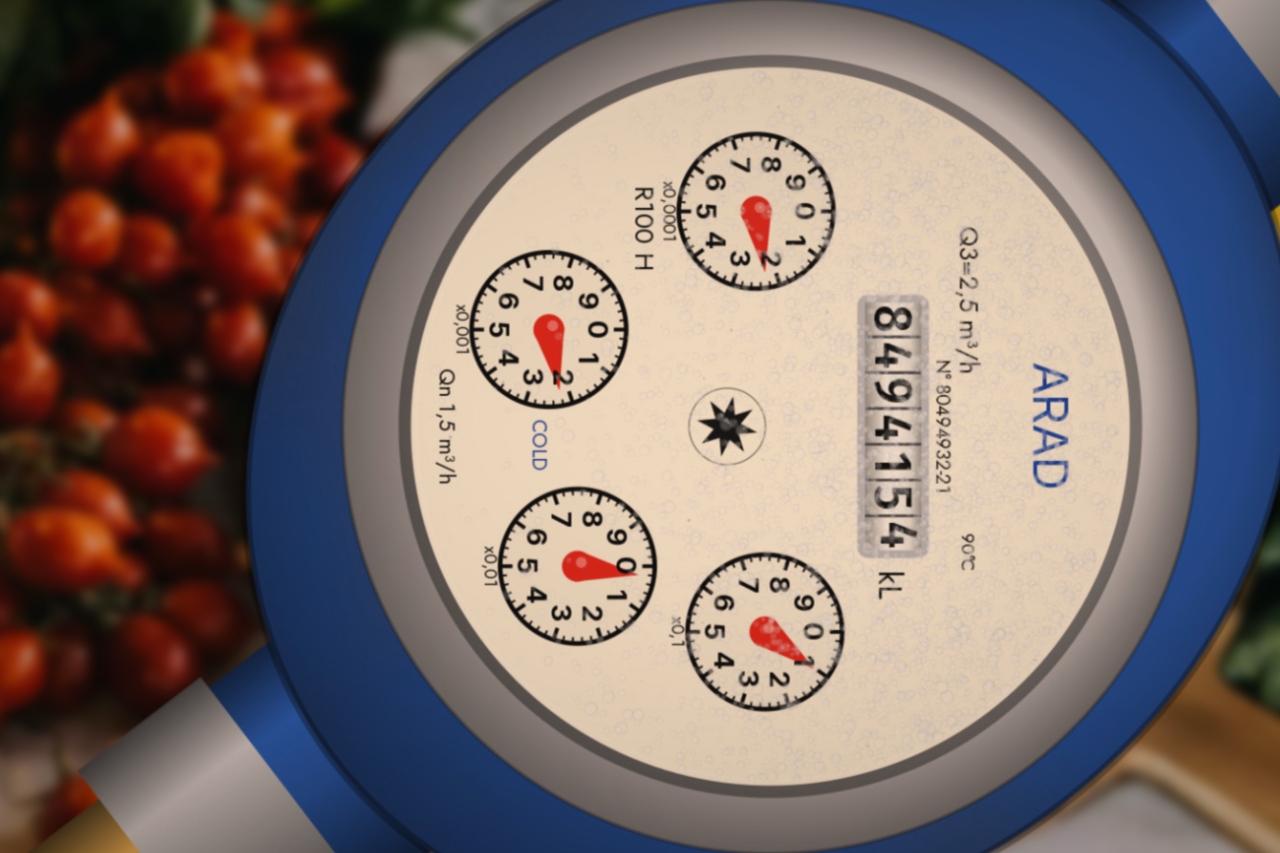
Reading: 8494154.1022 kL
